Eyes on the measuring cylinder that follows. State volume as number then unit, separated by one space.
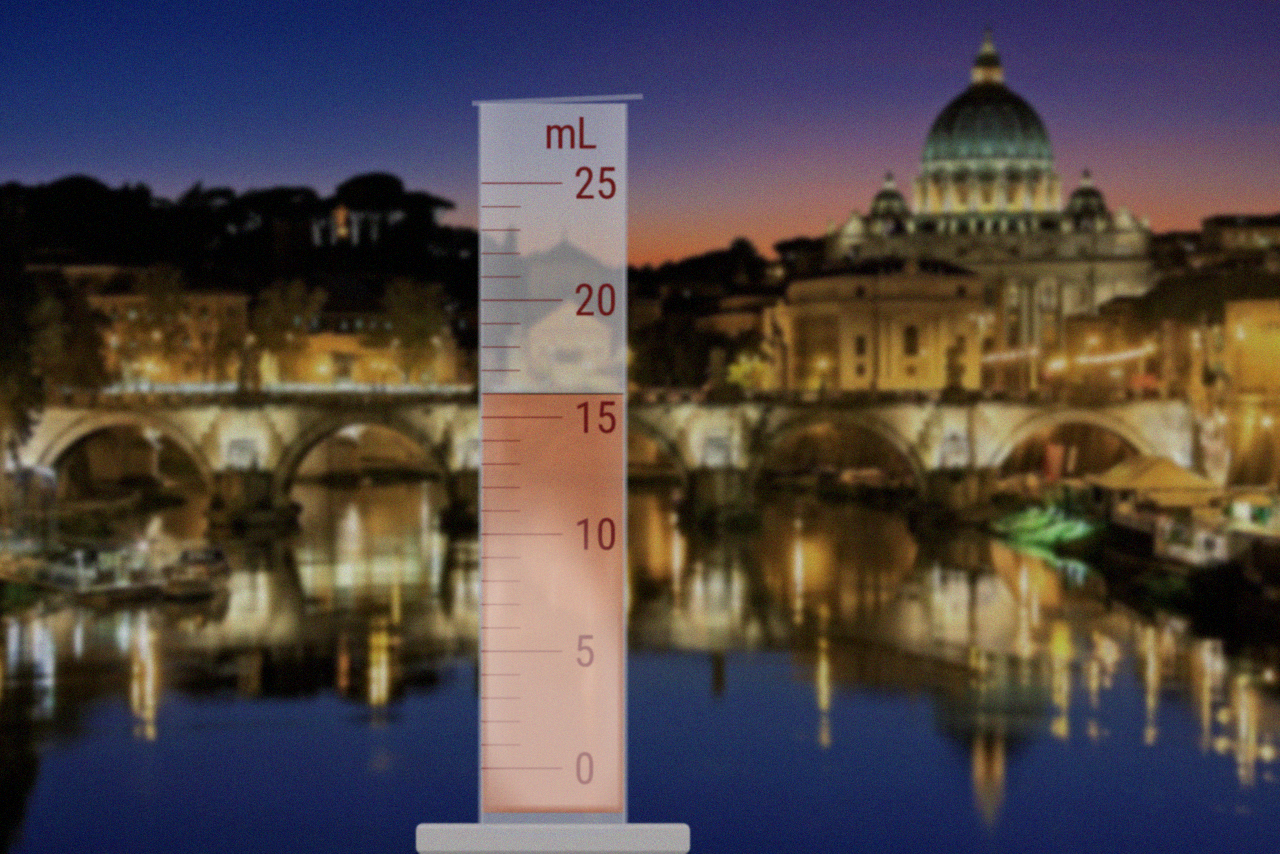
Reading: 16 mL
